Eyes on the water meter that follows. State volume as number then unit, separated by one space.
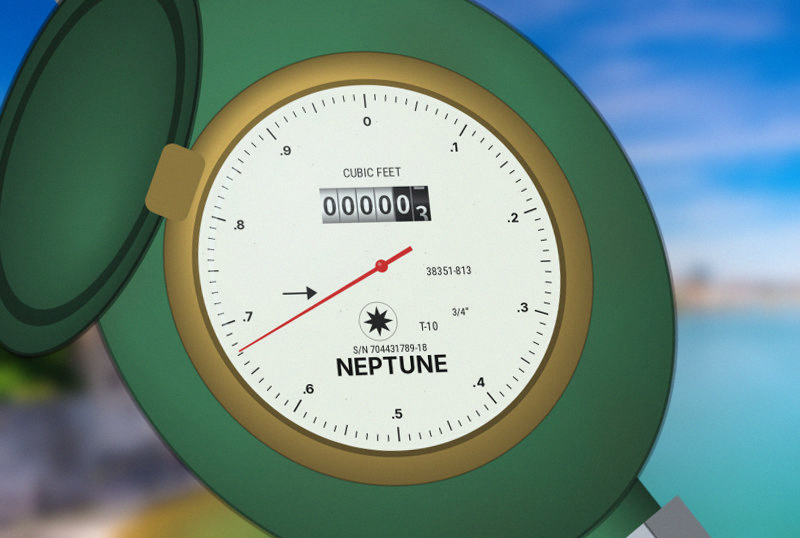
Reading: 2.67 ft³
